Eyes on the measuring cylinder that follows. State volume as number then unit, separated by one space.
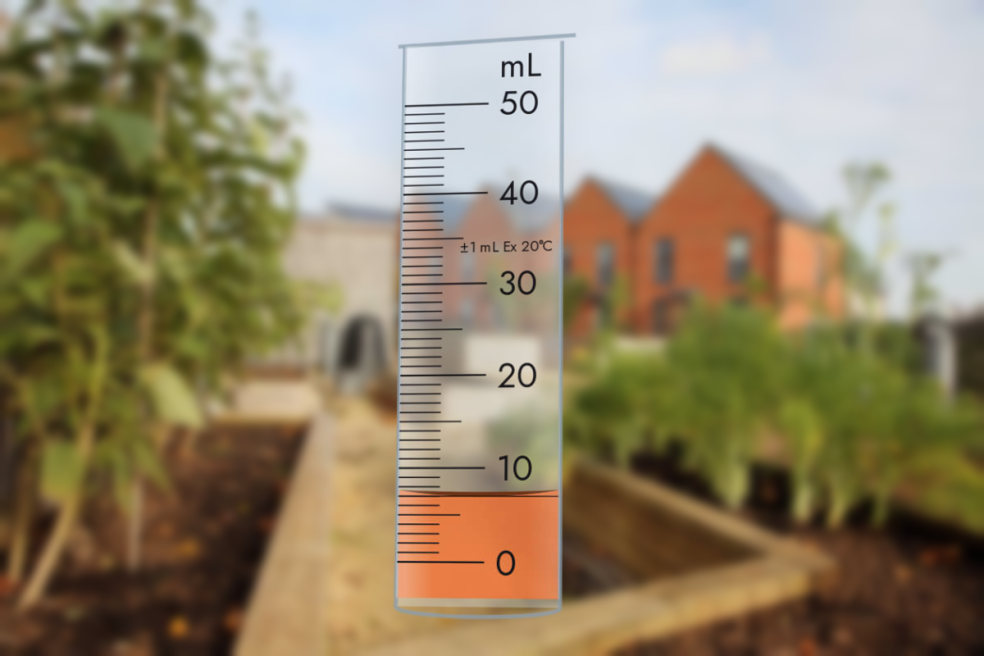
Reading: 7 mL
